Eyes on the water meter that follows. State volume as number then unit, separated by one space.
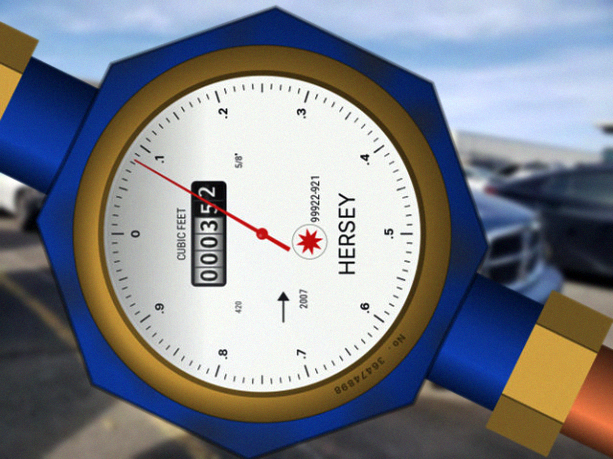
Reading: 352.08 ft³
